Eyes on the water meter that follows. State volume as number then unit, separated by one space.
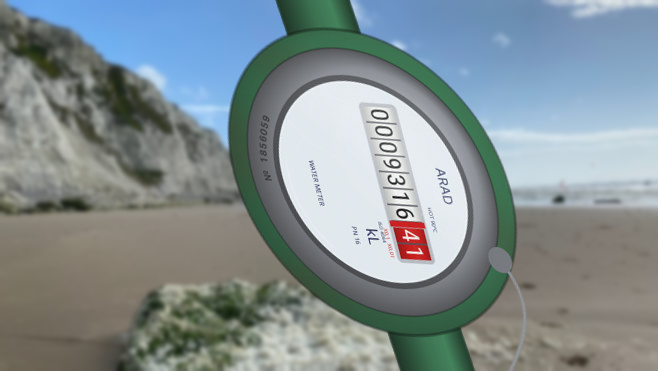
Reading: 9316.41 kL
